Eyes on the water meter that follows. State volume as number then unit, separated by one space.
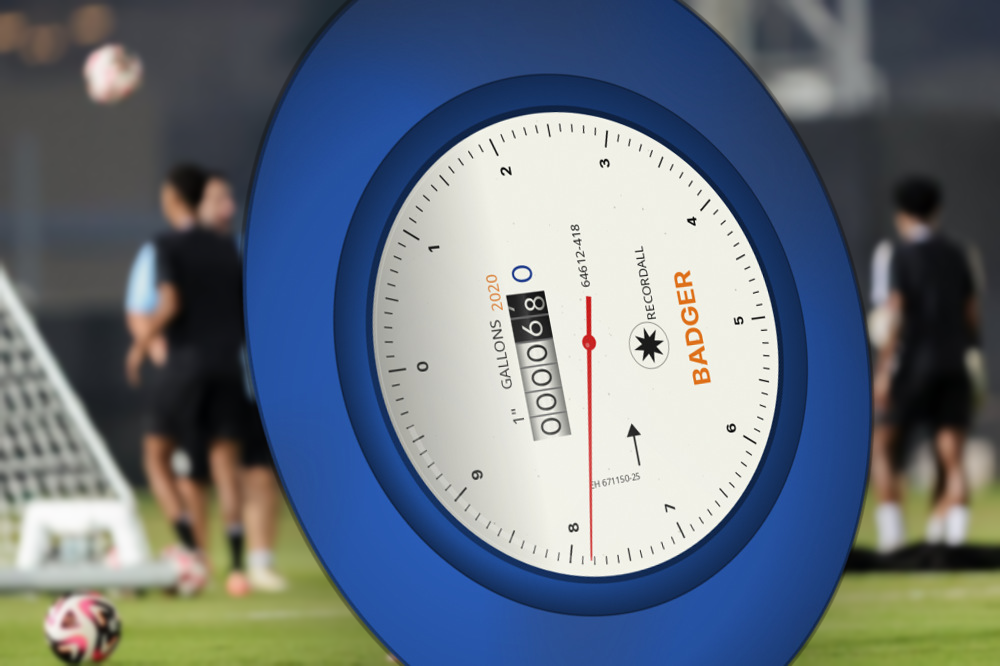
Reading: 677.8 gal
